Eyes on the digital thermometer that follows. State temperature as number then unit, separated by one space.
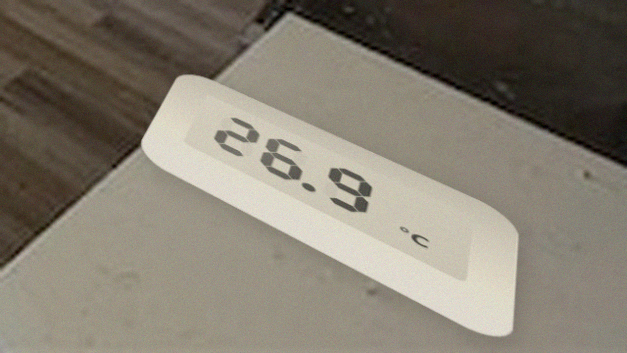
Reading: 26.9 °C
